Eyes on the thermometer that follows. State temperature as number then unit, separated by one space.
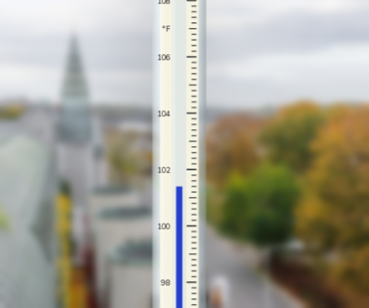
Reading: 101.4 °F
